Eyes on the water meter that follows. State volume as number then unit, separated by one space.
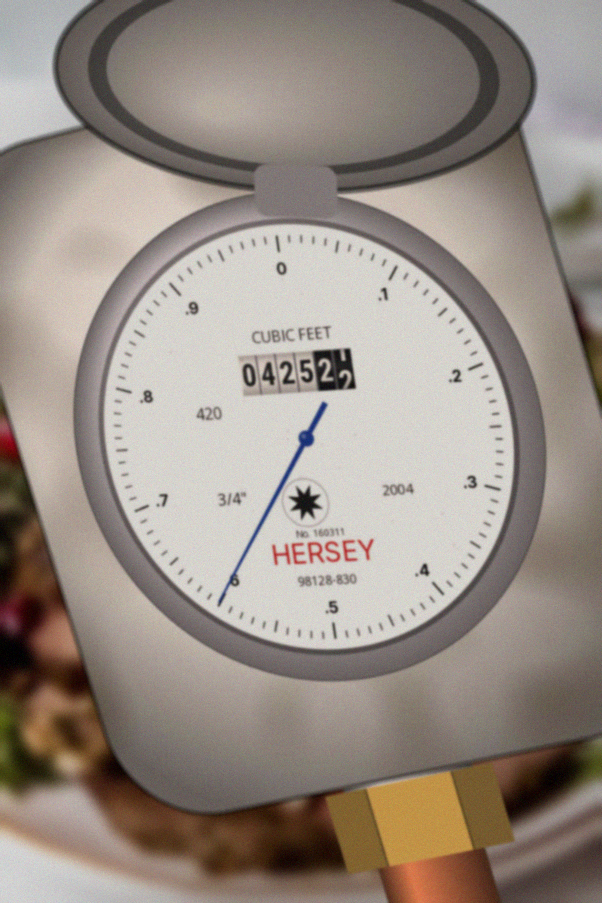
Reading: 42521.60 ft³
